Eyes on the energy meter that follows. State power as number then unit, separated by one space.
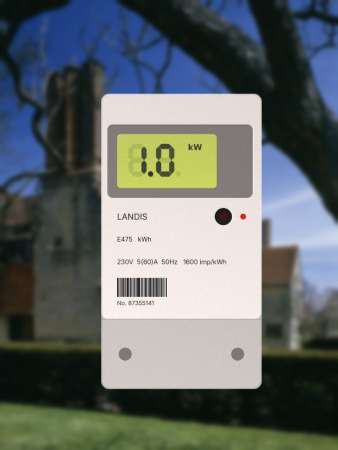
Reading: 1.0 kW
